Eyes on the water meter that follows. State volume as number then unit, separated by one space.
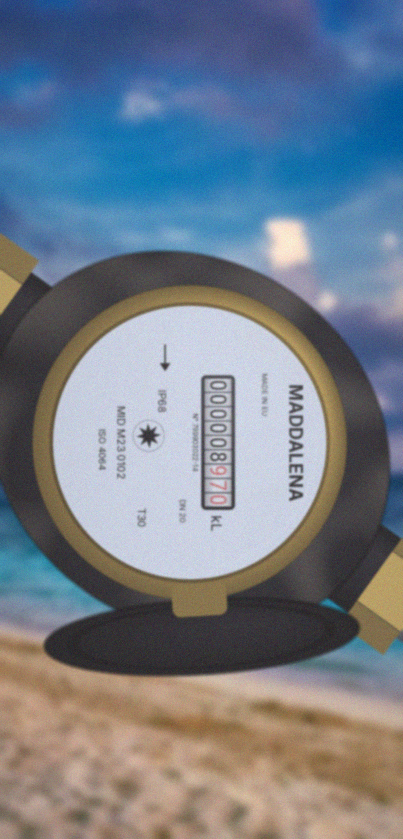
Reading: 8.970 kL
